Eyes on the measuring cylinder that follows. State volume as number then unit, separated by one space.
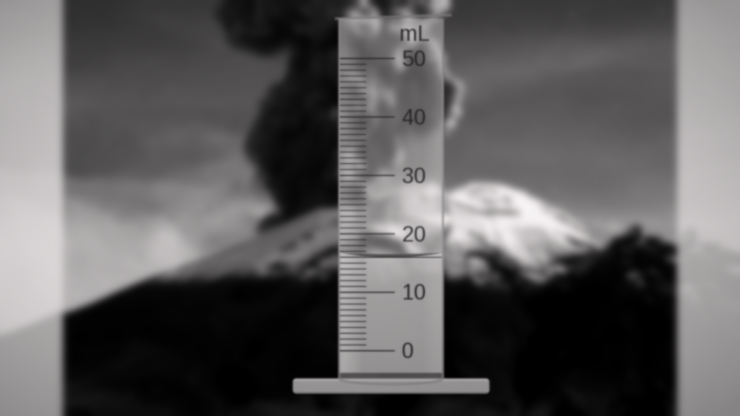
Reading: 16 mL
